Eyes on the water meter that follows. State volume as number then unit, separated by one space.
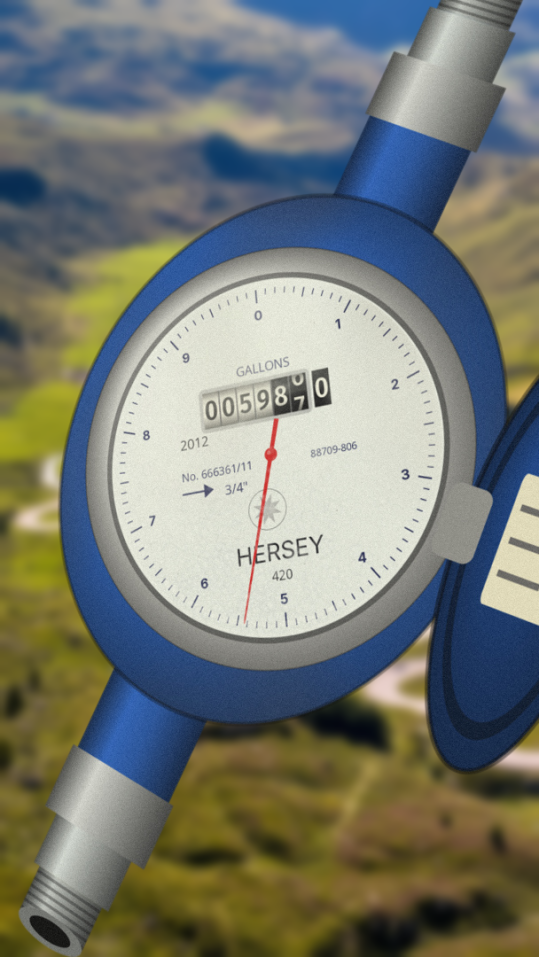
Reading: 59865.4 gal
